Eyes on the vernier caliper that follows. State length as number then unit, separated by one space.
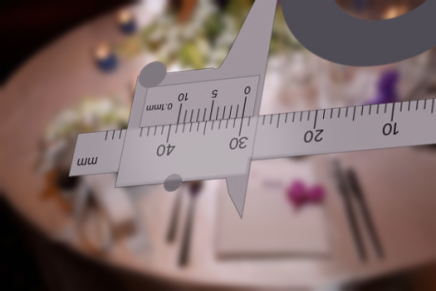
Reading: 30.0 mm
